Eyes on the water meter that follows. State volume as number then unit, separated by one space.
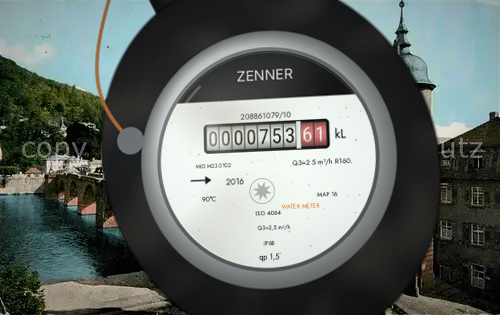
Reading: 753.61 kL
